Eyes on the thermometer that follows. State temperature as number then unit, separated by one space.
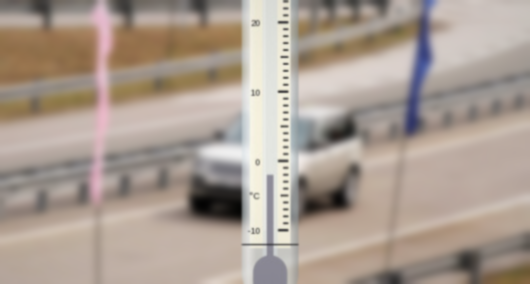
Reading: -2 °C
